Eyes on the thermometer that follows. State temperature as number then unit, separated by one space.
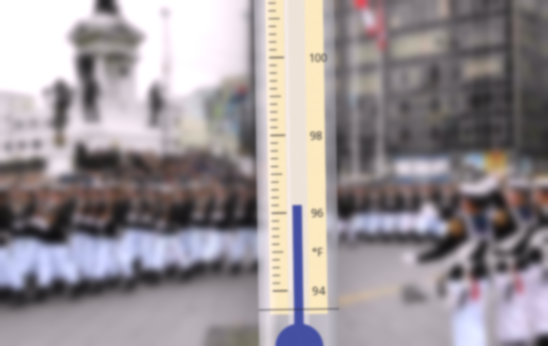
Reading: 96.2 °F
